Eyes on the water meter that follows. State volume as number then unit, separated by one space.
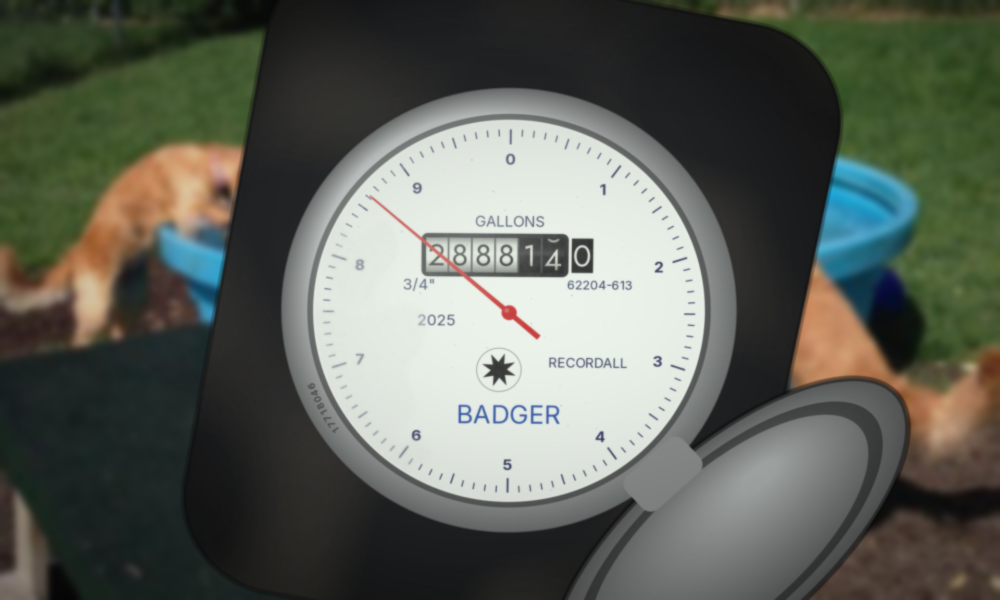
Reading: 2888138.6 gal
